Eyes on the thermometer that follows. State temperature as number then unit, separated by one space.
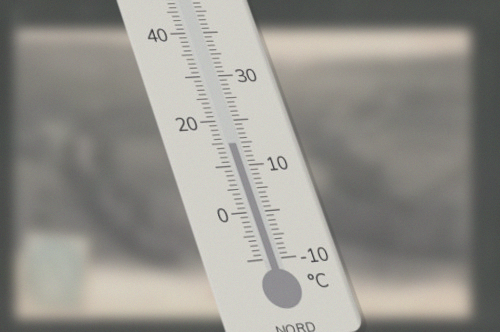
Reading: 15 °C
